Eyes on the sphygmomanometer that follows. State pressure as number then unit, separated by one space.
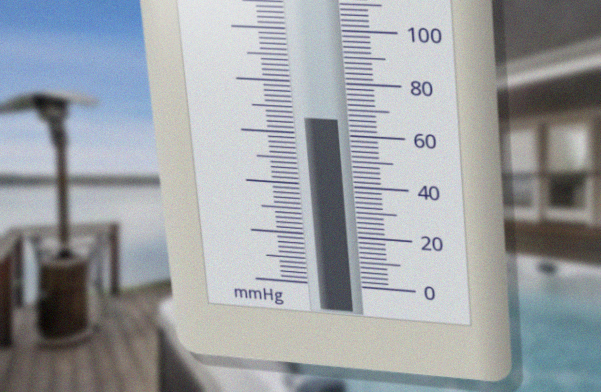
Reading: 66 mmHg
